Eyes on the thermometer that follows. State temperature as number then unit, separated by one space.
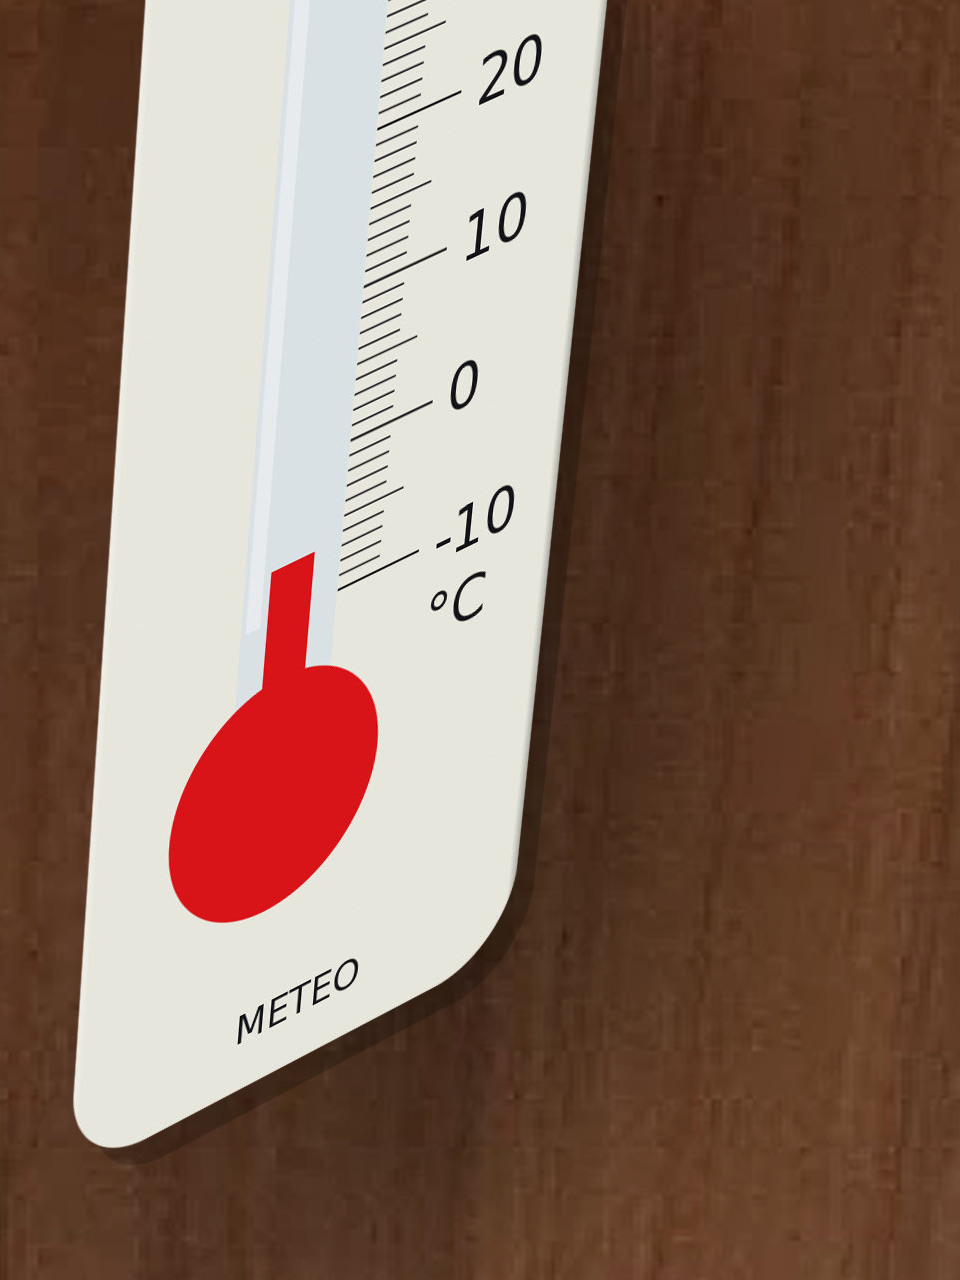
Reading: -6.5 °C
